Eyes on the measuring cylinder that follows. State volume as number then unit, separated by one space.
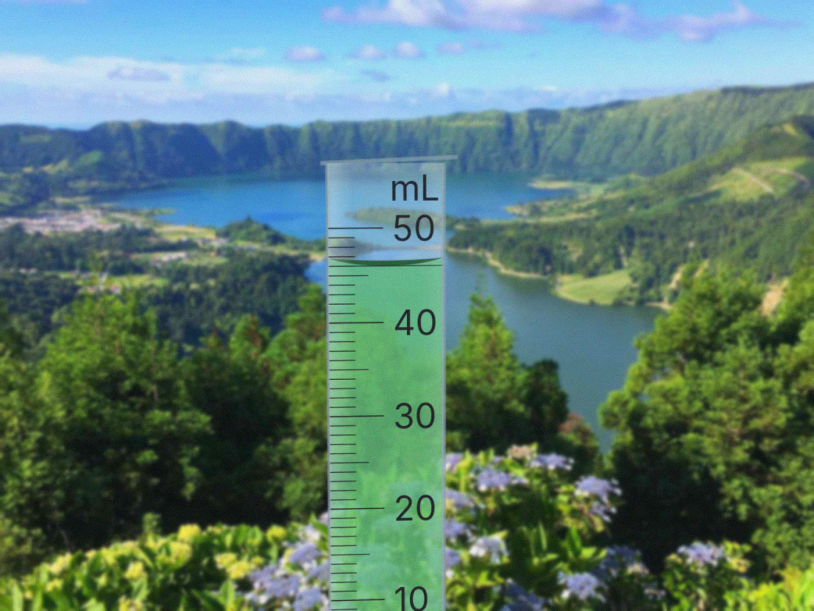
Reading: 46 mL
